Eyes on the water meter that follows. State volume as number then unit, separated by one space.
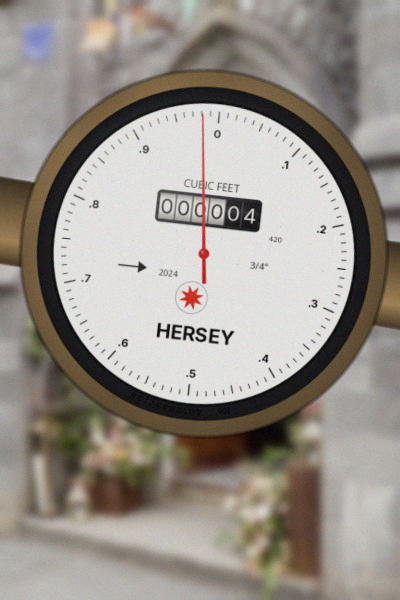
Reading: 3.98 ft³
